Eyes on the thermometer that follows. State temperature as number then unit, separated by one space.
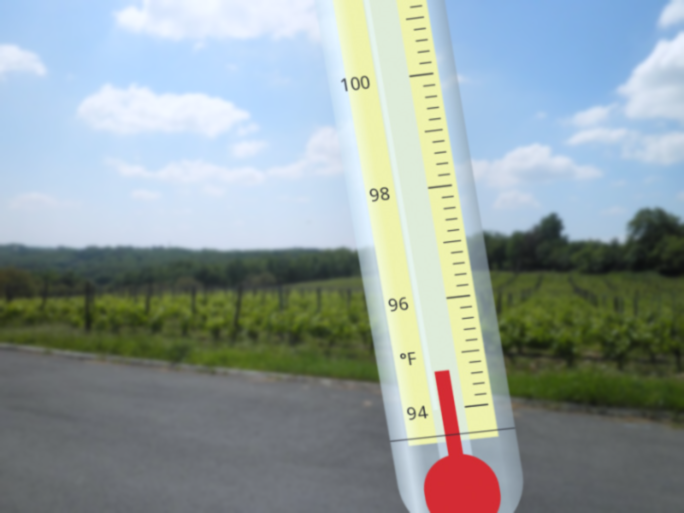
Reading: 94.7 °F
